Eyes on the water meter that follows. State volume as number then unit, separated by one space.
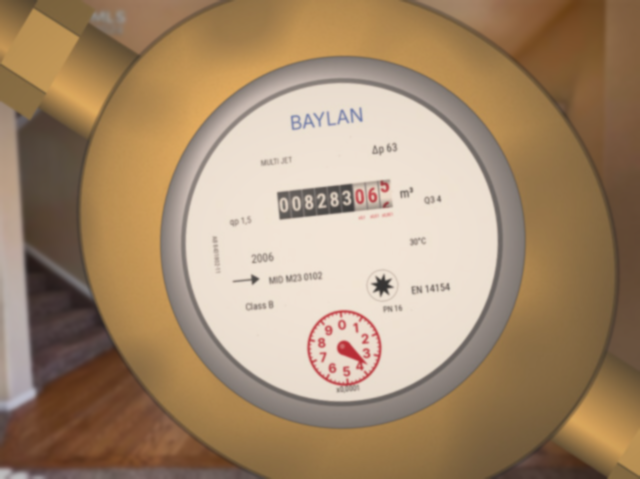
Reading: 8283.0653 m³
